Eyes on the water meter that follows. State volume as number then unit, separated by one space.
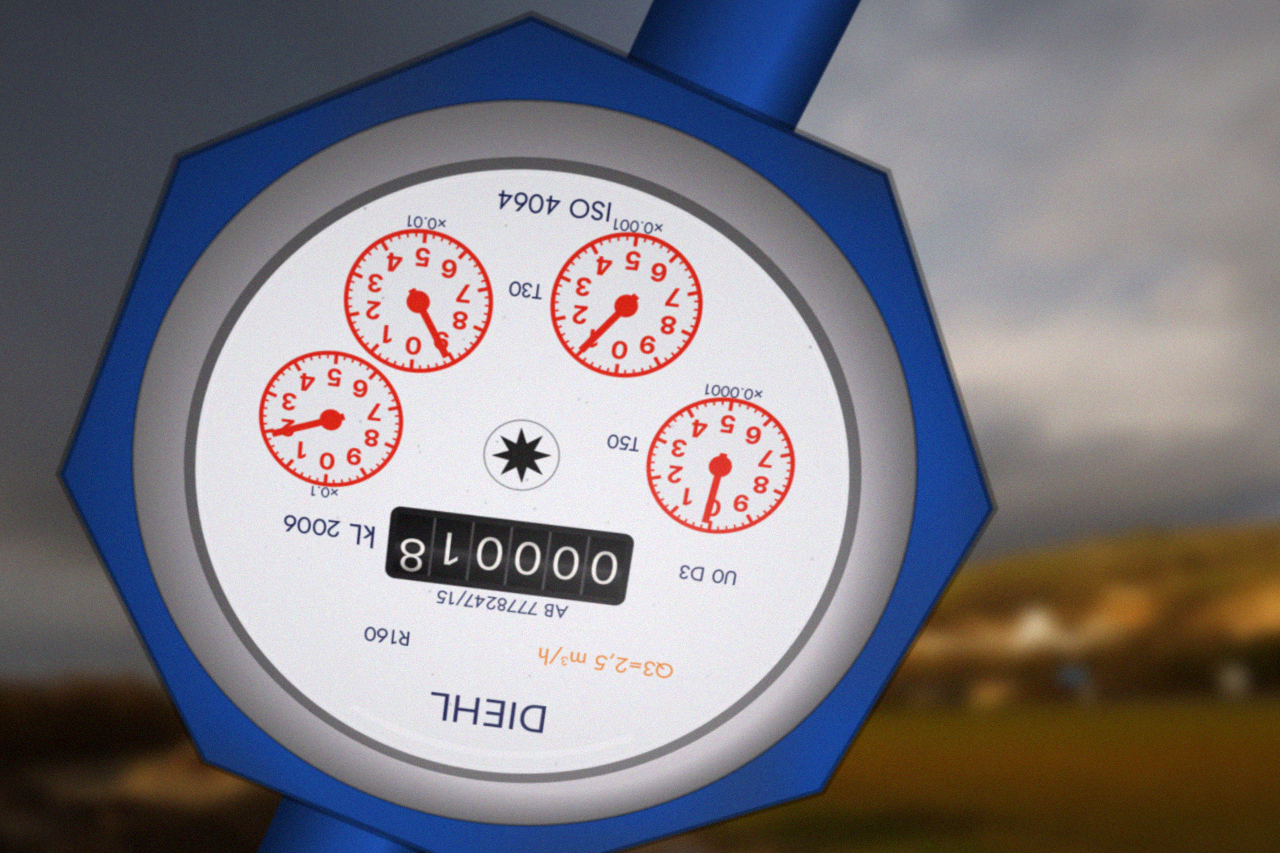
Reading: 18.1910 kL
